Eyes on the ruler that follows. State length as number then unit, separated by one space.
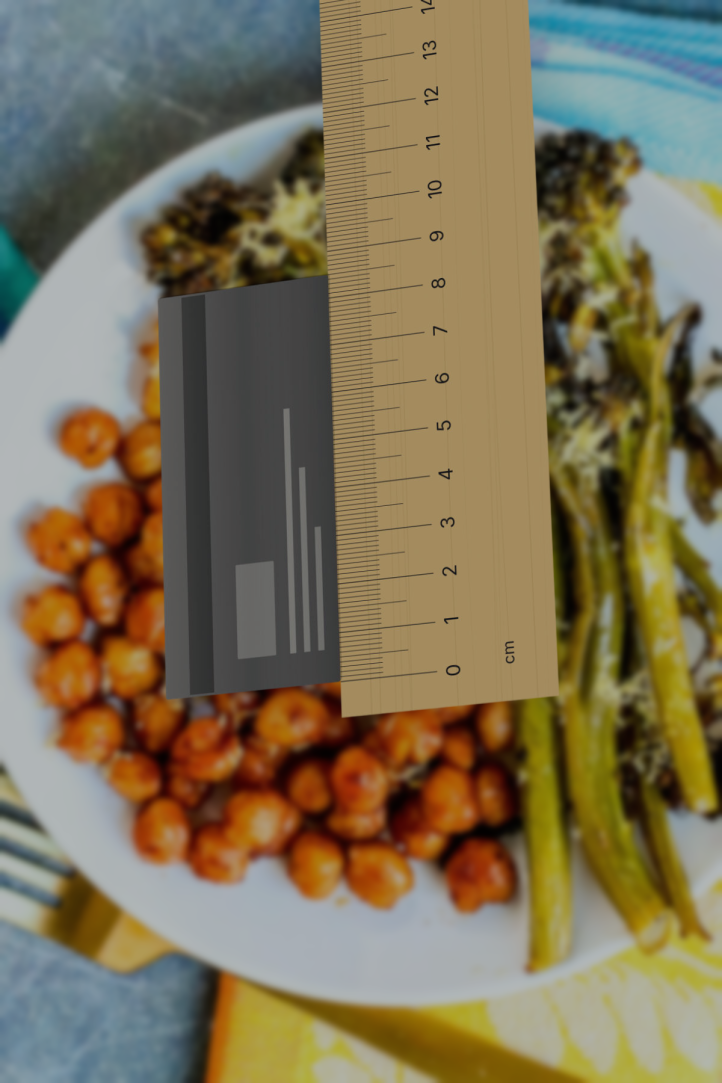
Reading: 8.5 cm
